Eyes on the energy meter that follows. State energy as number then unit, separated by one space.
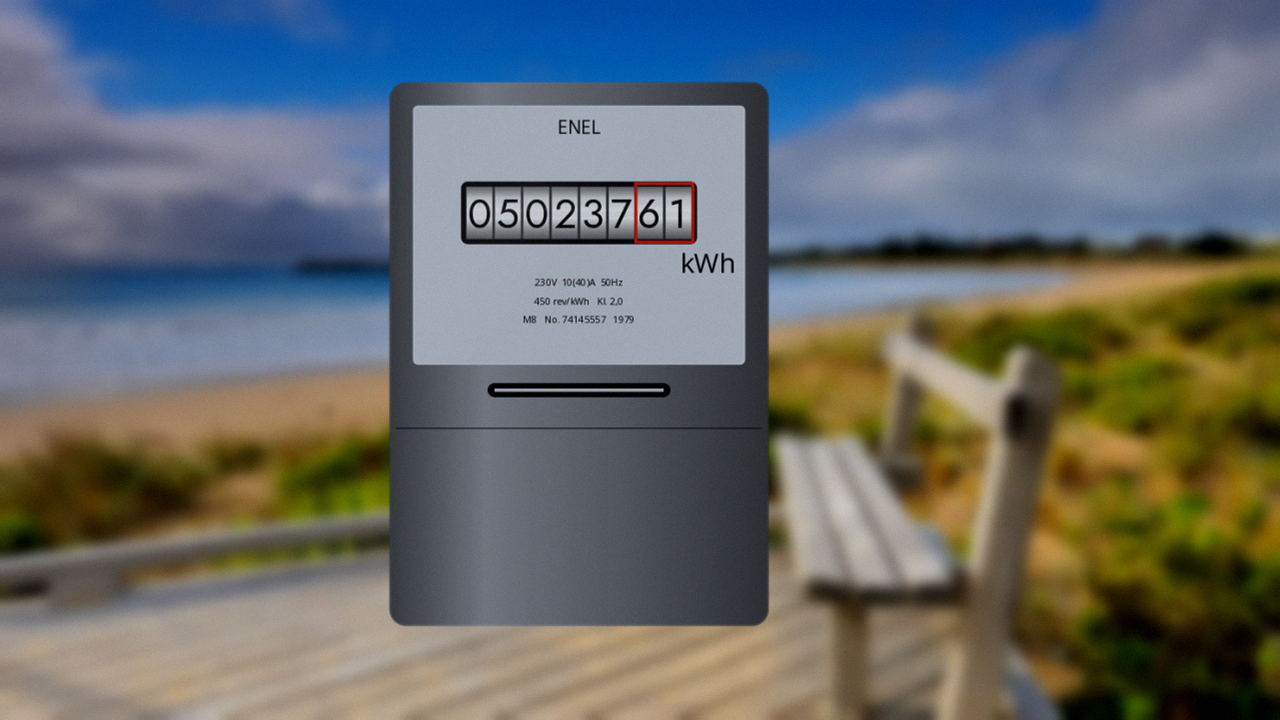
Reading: 50237.61 kWh
